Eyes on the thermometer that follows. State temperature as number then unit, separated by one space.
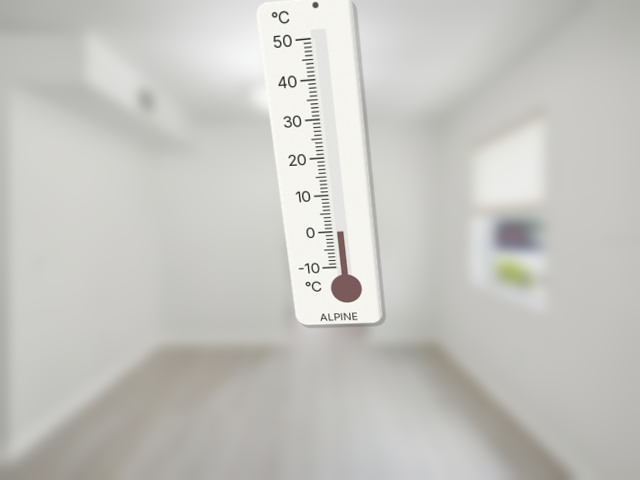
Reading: 0 °C
